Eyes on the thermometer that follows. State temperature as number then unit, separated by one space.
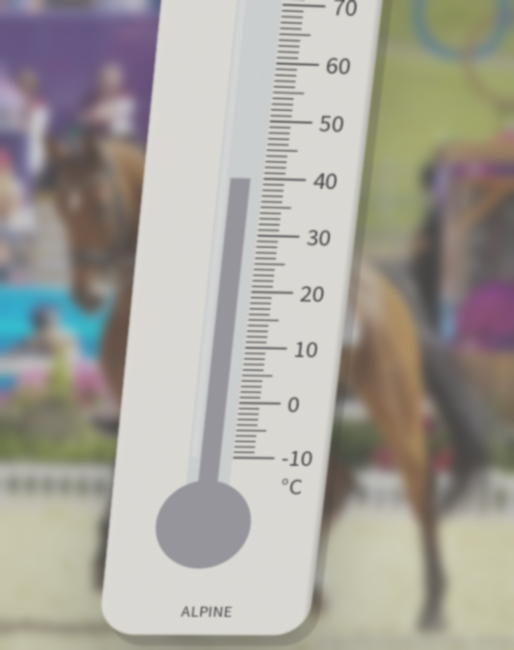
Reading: 40 °C
